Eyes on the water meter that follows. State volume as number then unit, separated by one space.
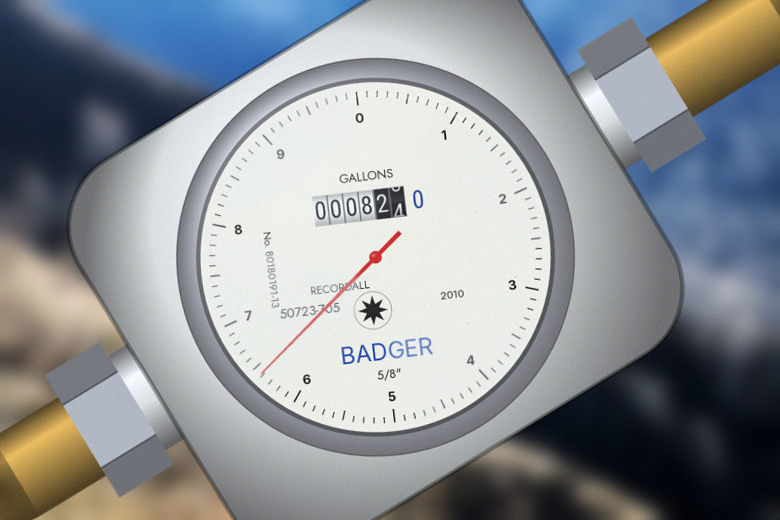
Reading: 8236.4 gal
